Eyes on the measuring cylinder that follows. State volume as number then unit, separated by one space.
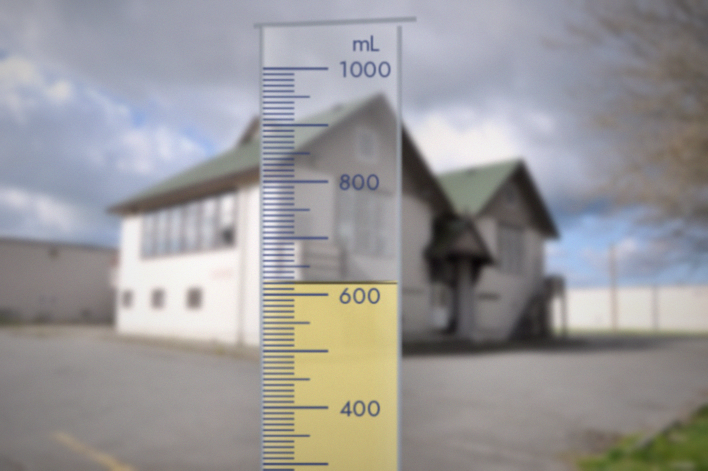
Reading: 620 mL
